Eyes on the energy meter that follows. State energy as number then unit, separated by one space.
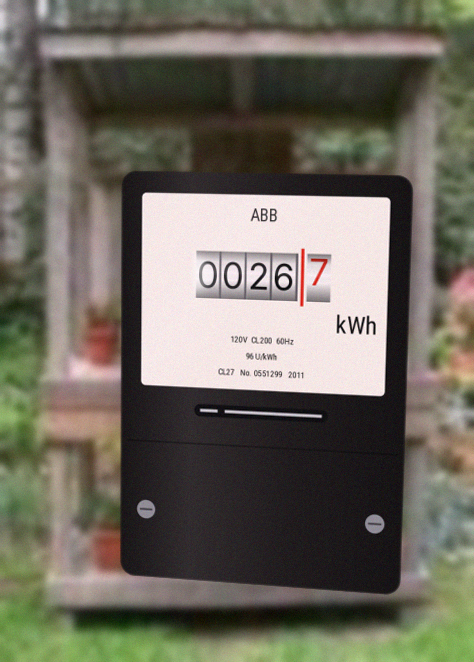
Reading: 26.7 kWh
